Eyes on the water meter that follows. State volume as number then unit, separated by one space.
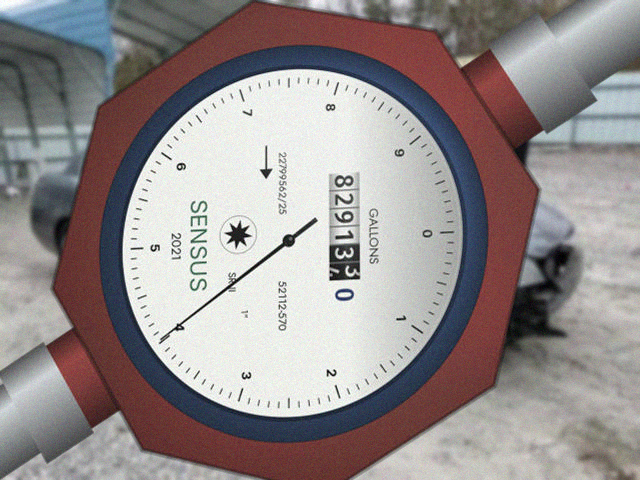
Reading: 8291334.0 gal
